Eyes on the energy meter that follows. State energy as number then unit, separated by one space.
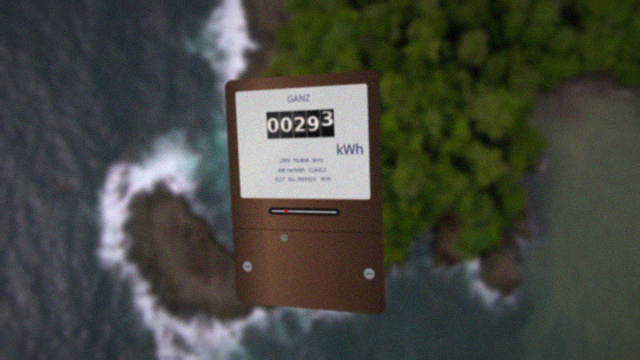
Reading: 293 kWh
